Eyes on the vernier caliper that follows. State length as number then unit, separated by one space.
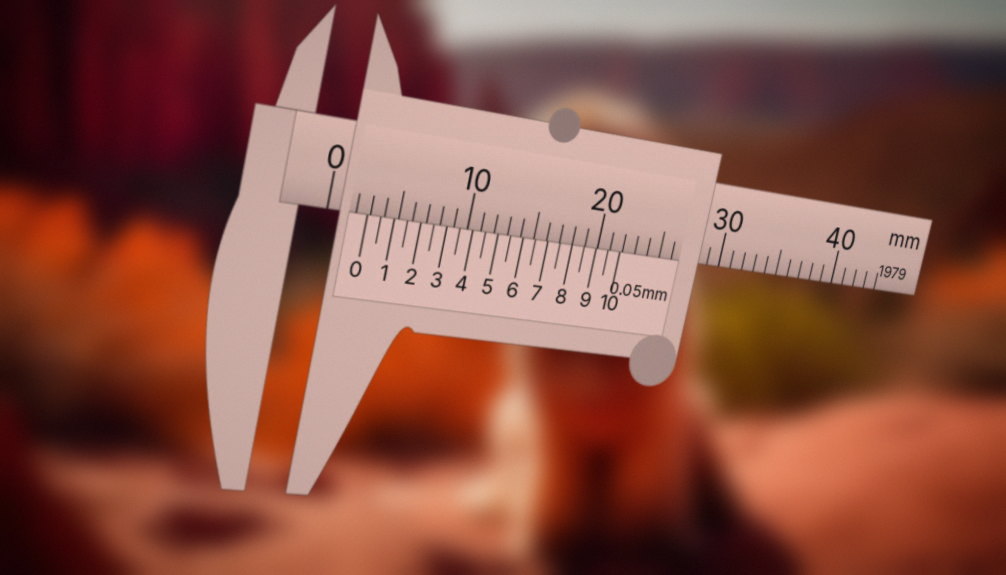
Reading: 2.8 mm
